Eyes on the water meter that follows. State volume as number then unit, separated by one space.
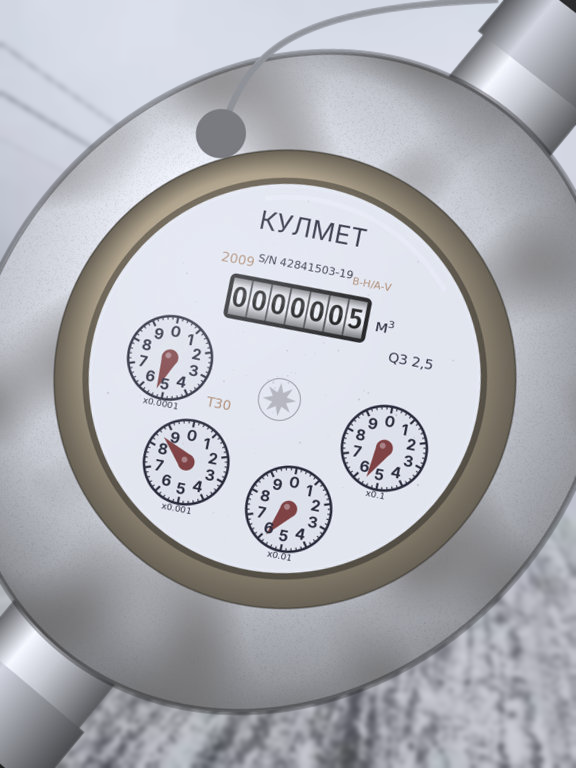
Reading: 5.5585 m³
